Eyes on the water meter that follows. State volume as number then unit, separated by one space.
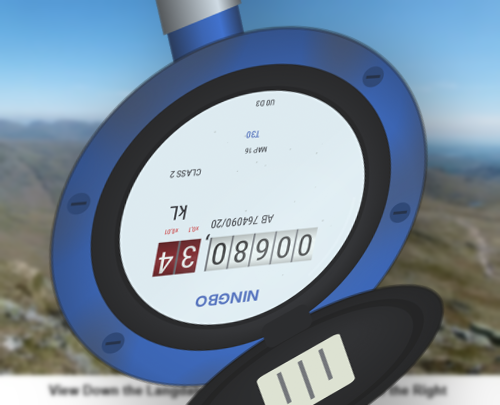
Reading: 680.34 kL
